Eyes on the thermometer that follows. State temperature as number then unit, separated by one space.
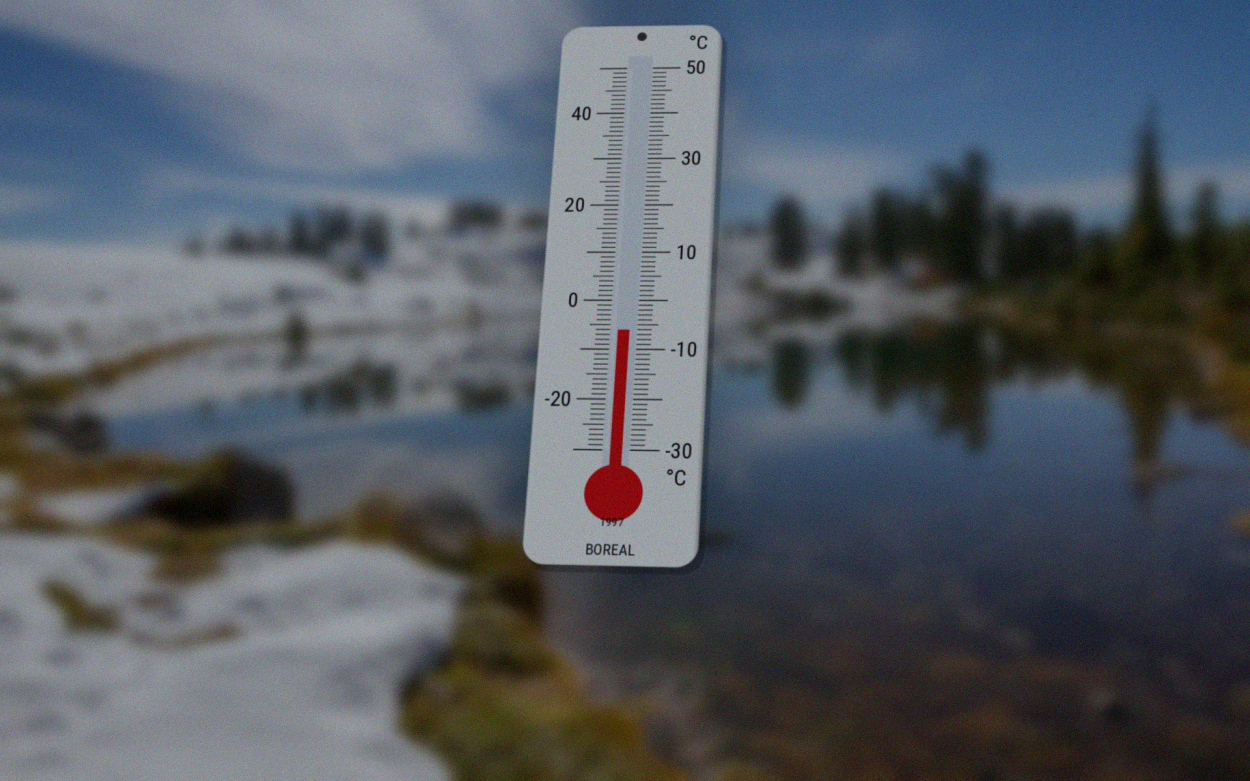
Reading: -6 °C
